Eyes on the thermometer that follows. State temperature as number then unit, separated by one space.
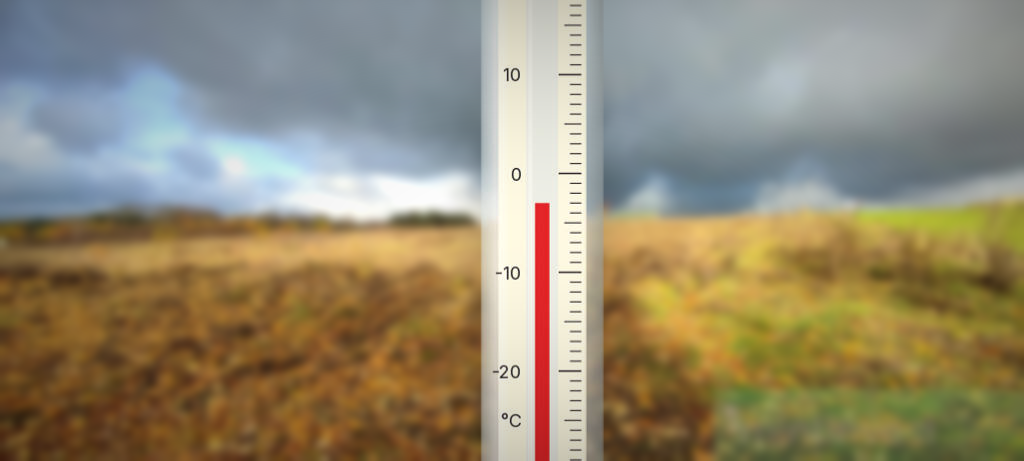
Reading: -3 °C
